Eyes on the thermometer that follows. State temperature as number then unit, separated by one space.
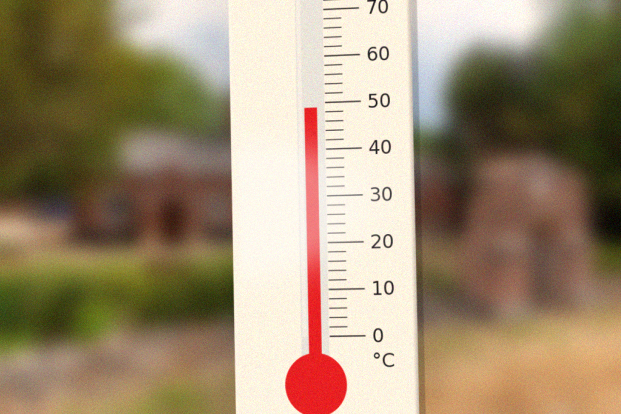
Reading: 49 °C
